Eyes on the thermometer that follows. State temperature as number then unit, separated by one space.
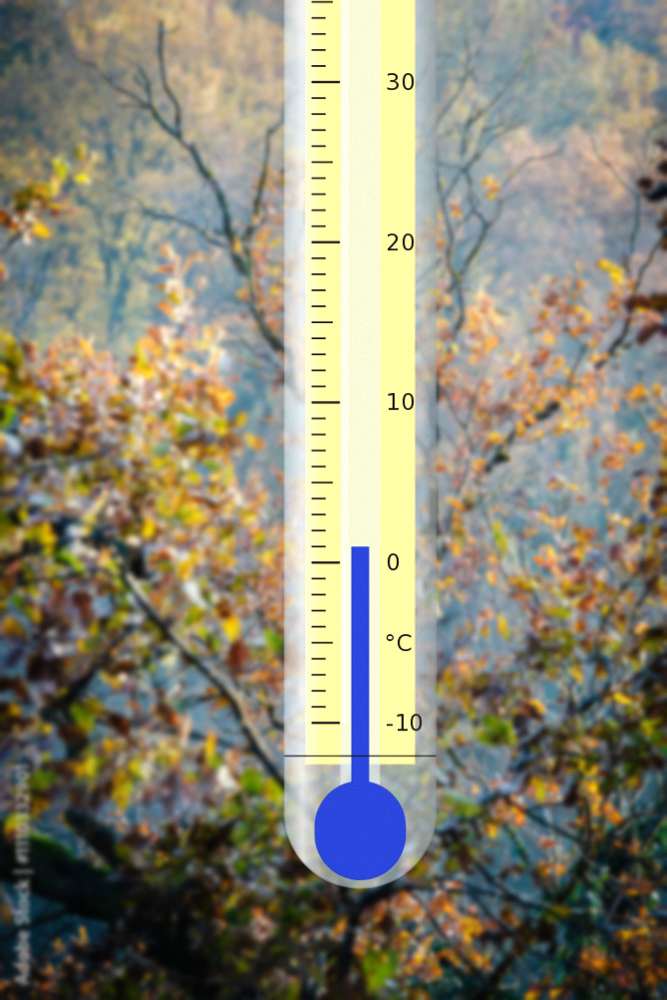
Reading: 1 °C
